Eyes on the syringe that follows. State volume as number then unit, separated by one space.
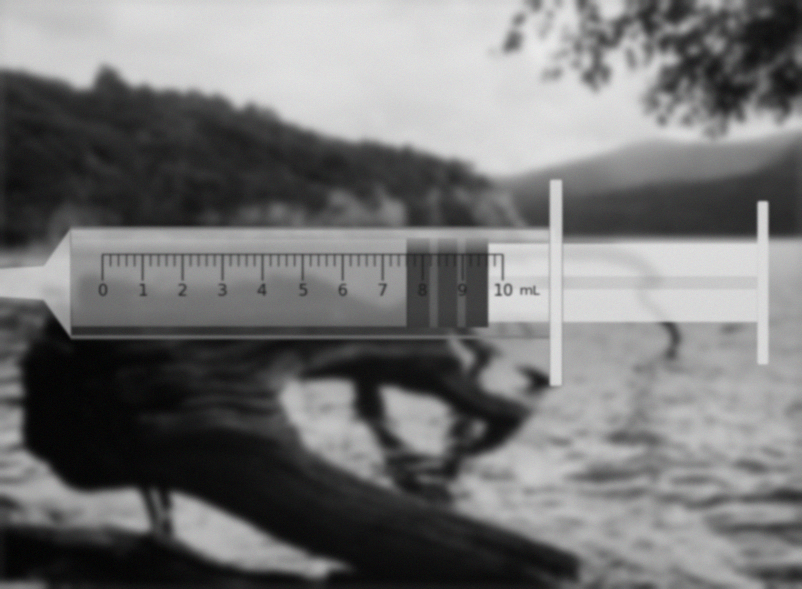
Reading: 7.6 mL
